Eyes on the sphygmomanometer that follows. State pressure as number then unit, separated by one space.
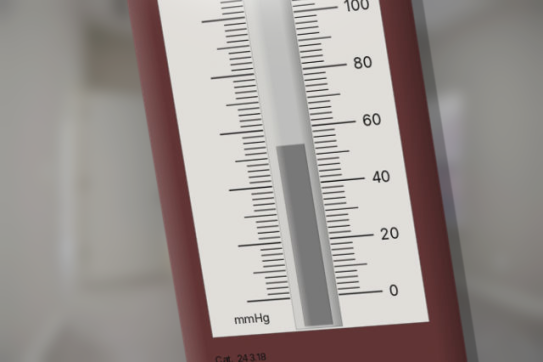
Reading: 54 mmHg
